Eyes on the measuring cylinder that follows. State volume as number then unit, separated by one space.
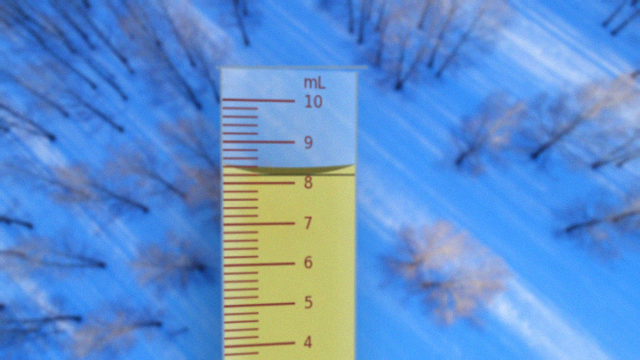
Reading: 8.2 mL
